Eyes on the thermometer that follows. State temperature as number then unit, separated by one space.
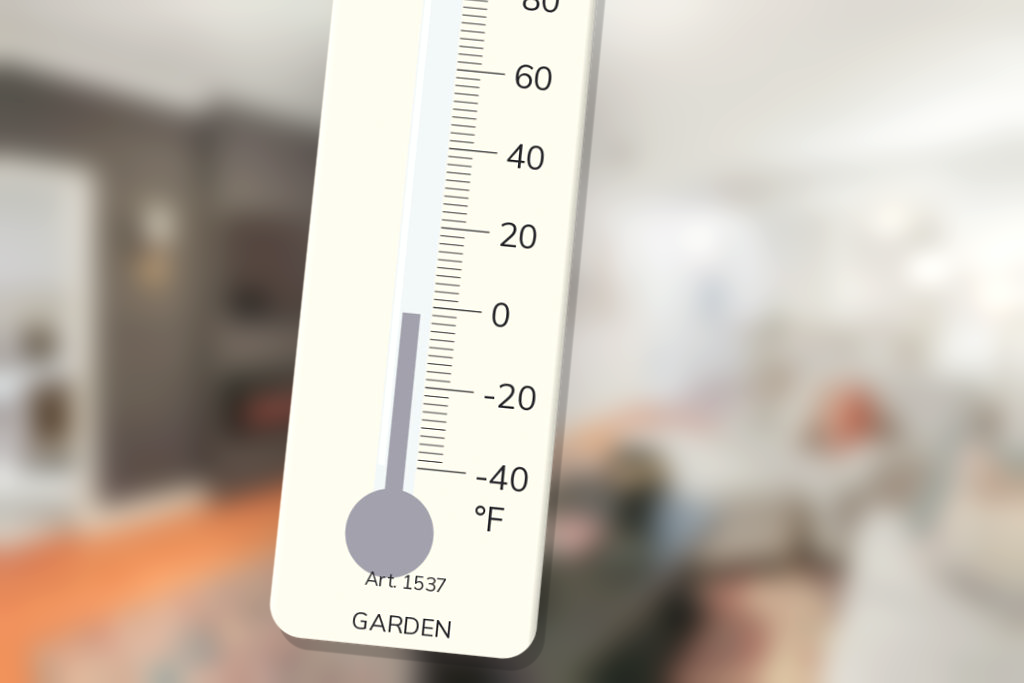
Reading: -2 °F
